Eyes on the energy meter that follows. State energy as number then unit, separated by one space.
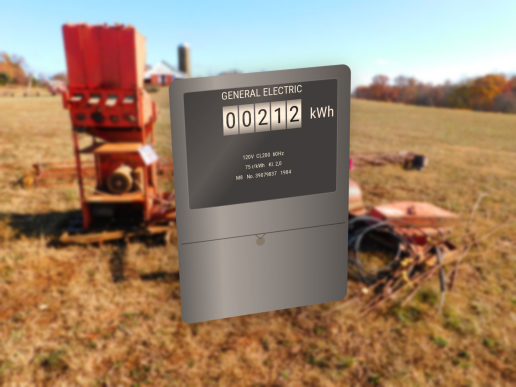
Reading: 212 kWh
